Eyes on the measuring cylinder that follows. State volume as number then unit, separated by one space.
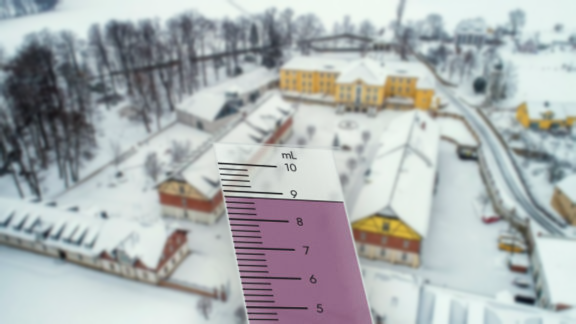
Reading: 8.8 mL
